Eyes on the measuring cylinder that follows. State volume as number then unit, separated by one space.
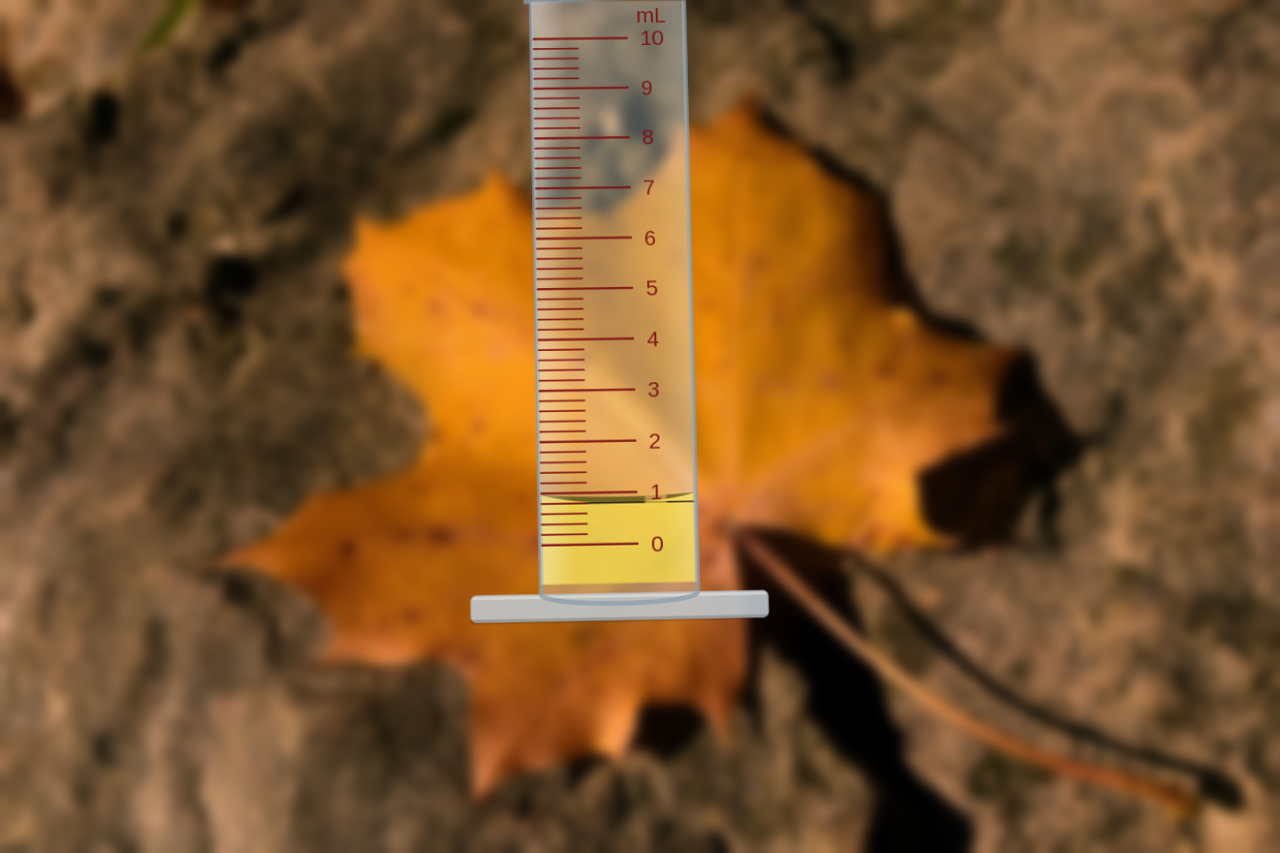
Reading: 0.8 mL
